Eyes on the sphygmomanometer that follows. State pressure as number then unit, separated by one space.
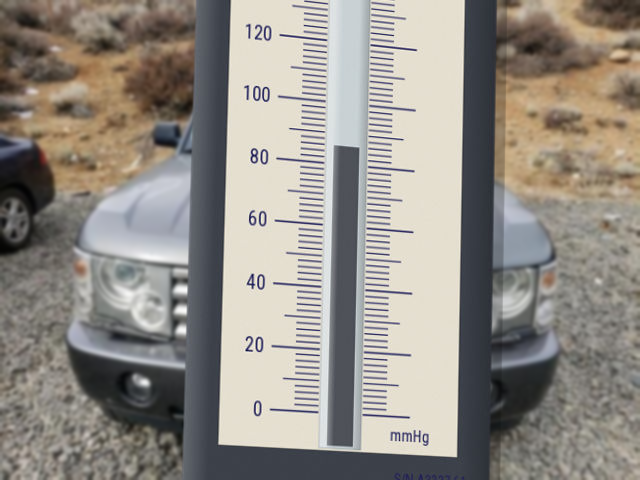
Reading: 86 mmHg
